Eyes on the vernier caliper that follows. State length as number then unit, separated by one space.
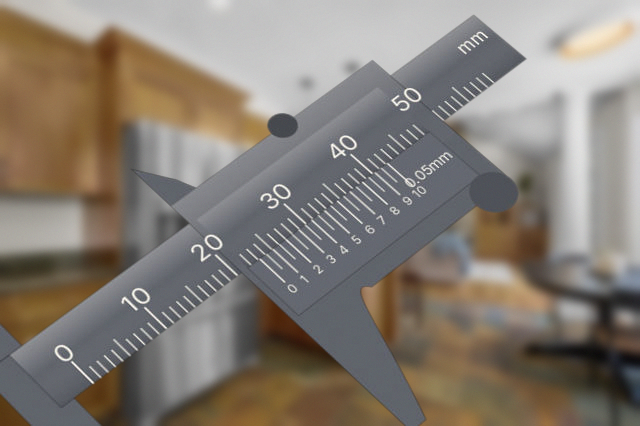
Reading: 23.2 mm
